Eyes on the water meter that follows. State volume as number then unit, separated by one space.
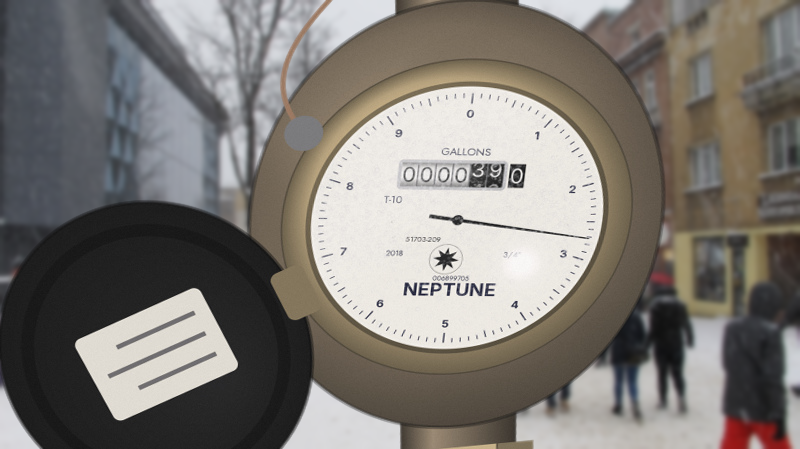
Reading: 392.7 gal
